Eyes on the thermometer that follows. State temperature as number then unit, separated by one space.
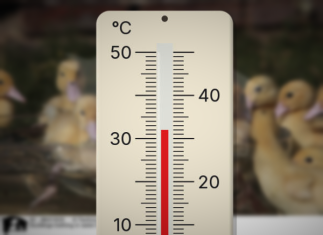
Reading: 32 °C
